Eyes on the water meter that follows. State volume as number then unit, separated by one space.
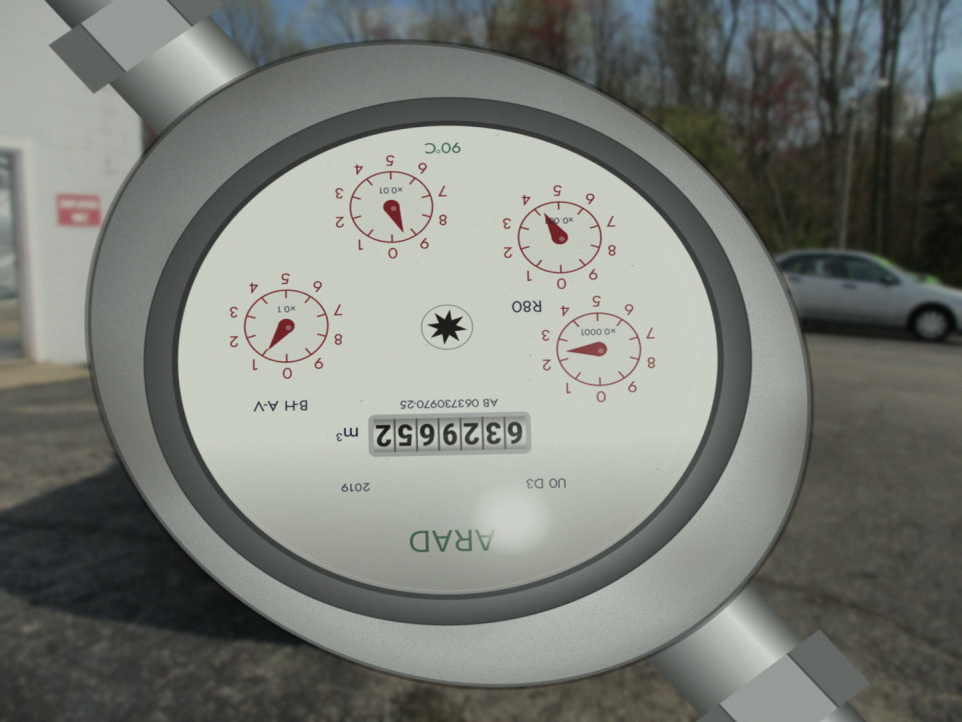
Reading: 6329652.0942 m³
